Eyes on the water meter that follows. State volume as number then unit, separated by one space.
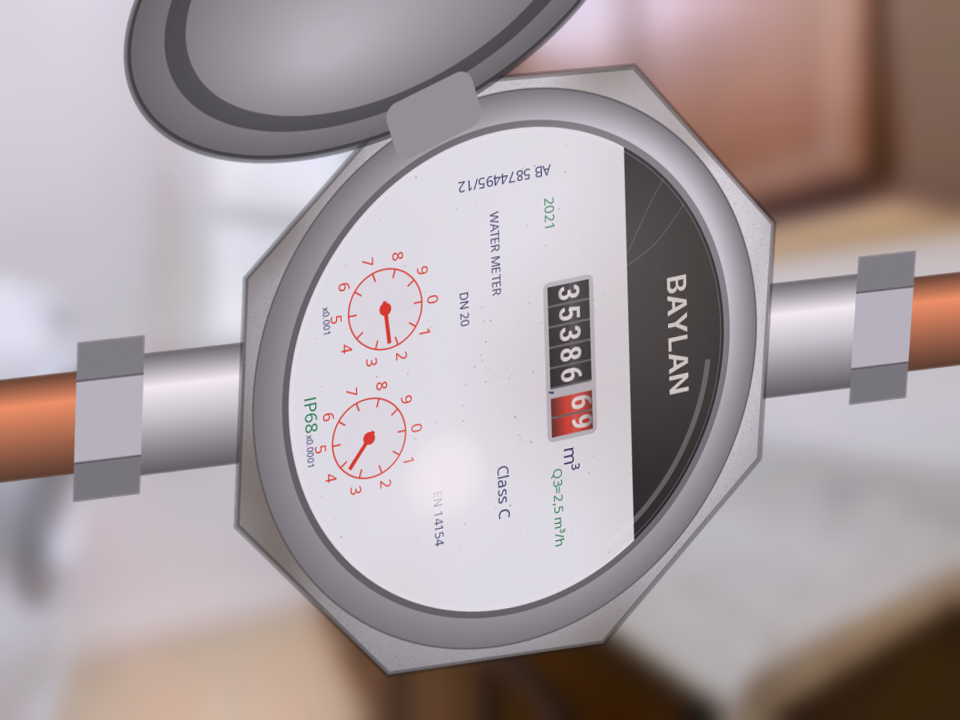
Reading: 35386.6923 m³
